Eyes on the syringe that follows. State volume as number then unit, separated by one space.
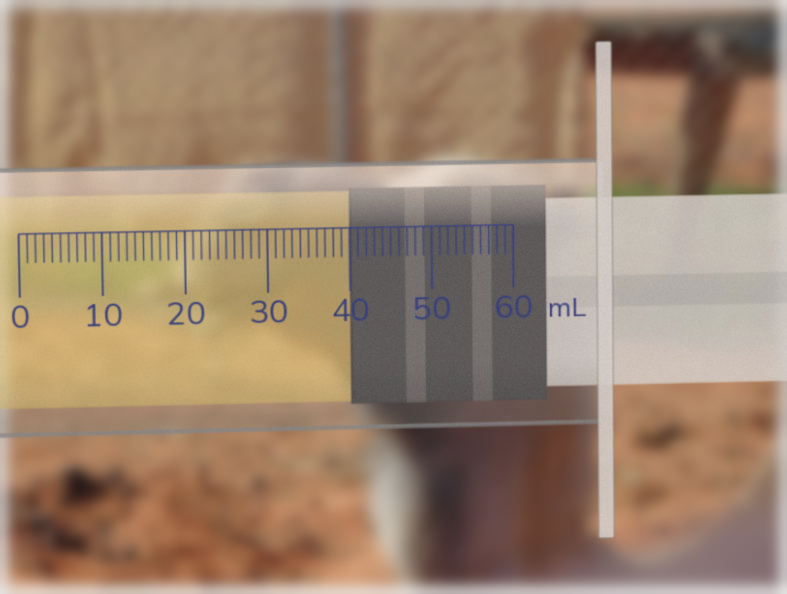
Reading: 40 mL
